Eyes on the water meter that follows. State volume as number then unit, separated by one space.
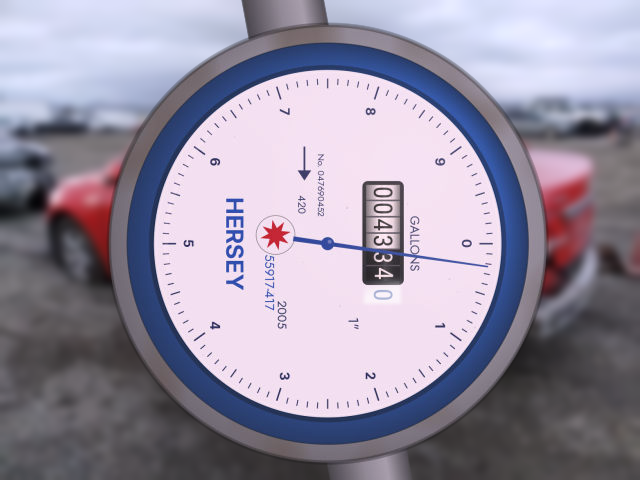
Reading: 43340.2 gal
